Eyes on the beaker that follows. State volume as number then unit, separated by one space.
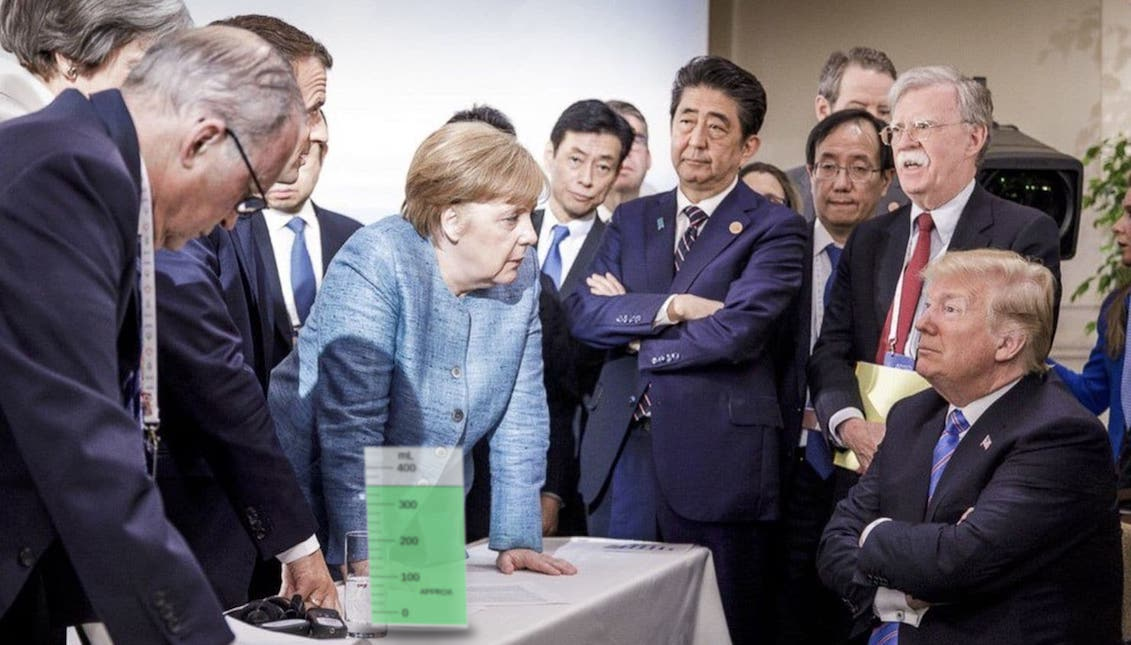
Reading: 350 mL
